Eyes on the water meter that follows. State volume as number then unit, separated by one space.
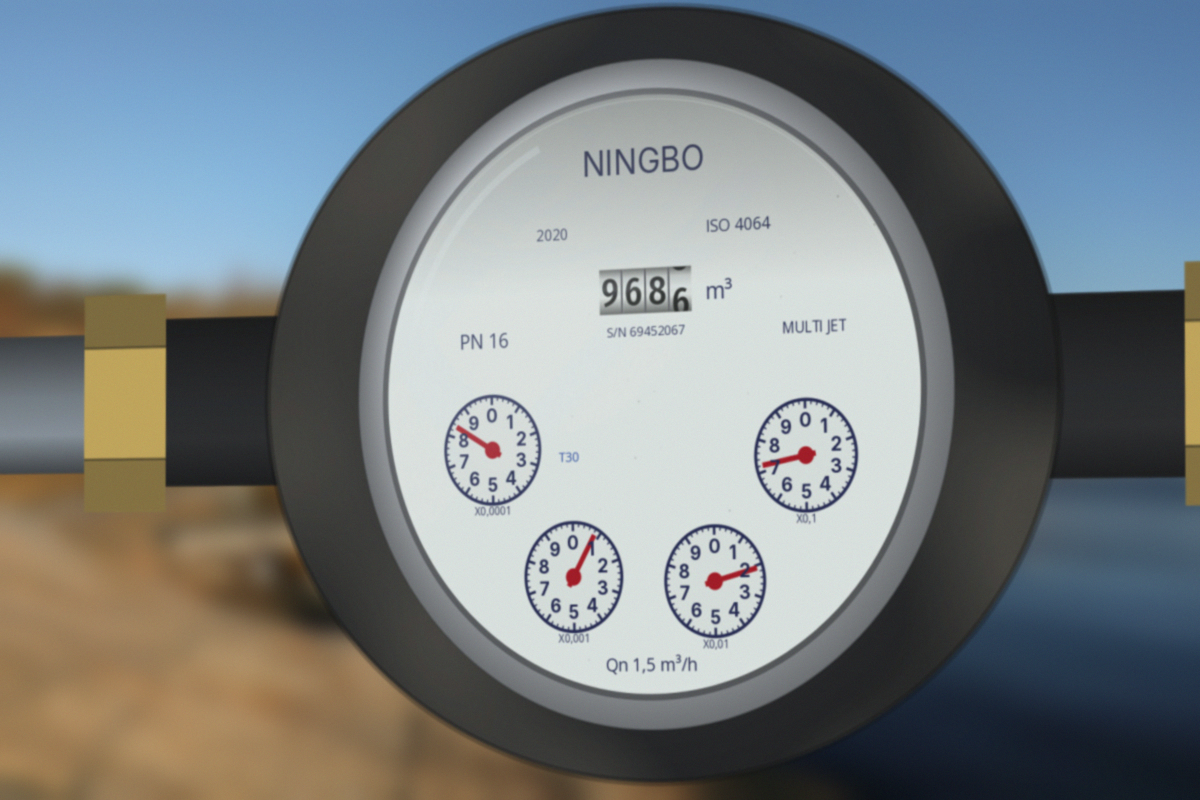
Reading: 9685.7208 m³
